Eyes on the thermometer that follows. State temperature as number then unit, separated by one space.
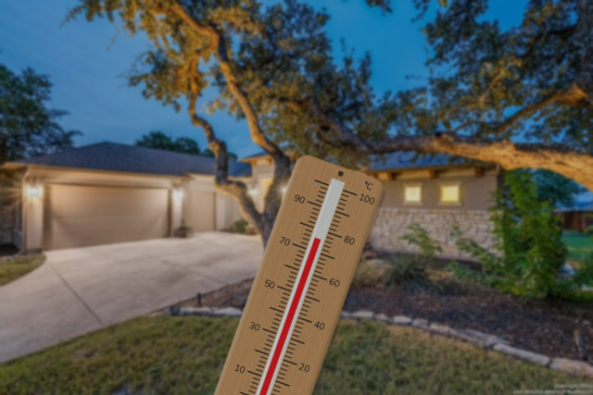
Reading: 76 °C
